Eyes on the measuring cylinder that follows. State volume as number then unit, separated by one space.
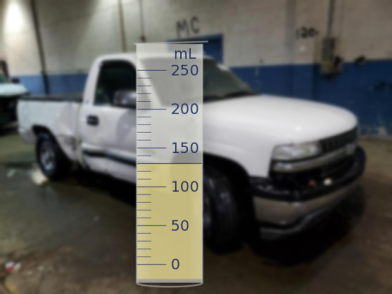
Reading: 130 mL
